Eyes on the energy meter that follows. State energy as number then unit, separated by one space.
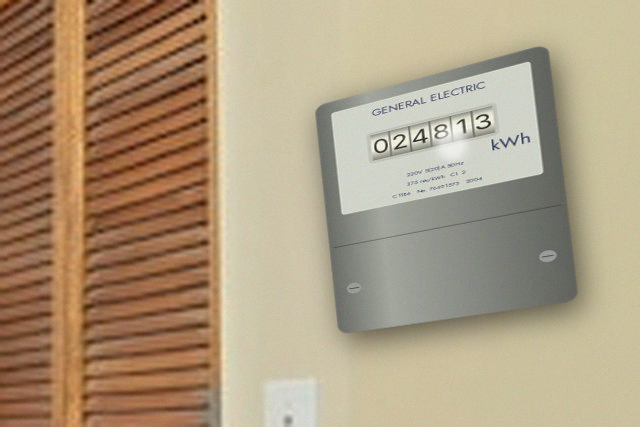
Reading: 24813 kWh
